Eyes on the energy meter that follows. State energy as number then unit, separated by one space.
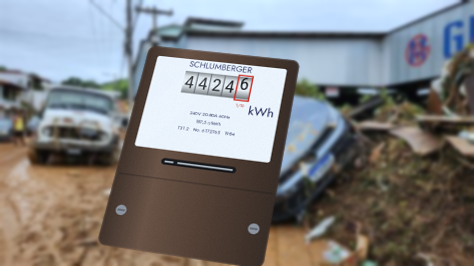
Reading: 4424.6 kWh
